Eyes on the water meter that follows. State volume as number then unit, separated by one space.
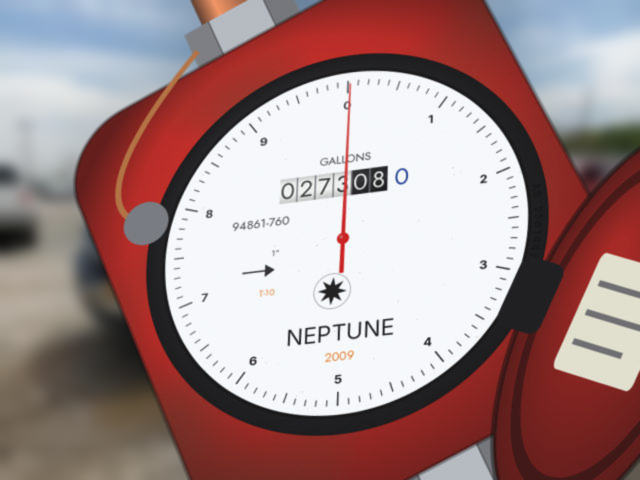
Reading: 273080.0 gal
